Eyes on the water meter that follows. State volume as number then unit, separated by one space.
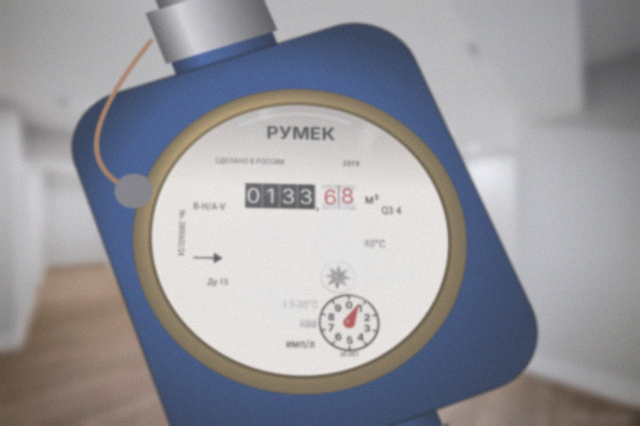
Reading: 133.680 m³
